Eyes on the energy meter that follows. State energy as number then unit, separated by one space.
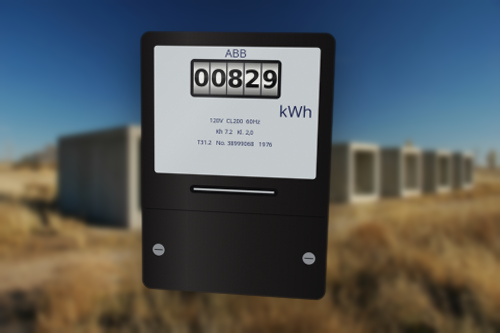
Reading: 829 kWh
